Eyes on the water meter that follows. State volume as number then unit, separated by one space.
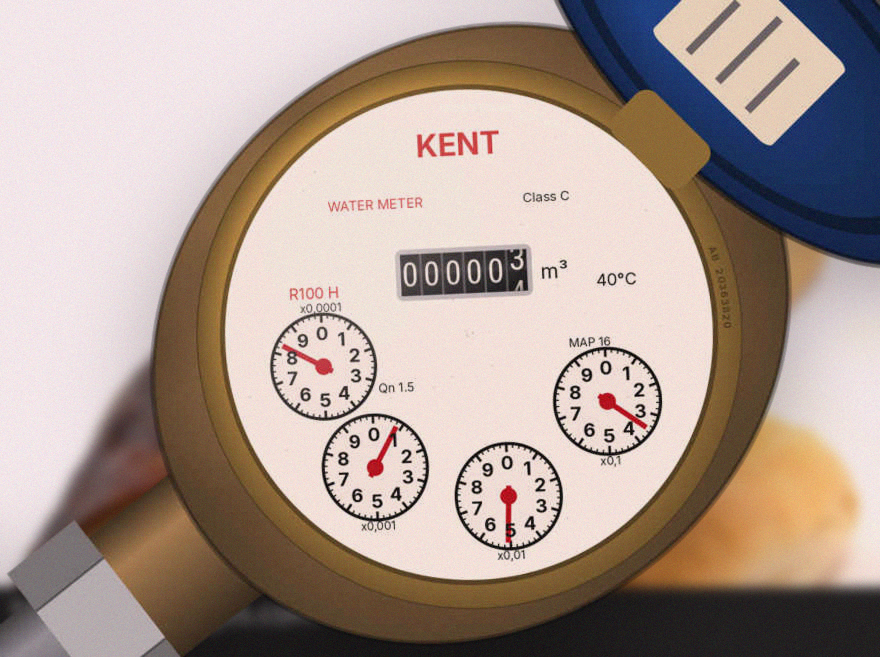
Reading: 3.3508 m³
